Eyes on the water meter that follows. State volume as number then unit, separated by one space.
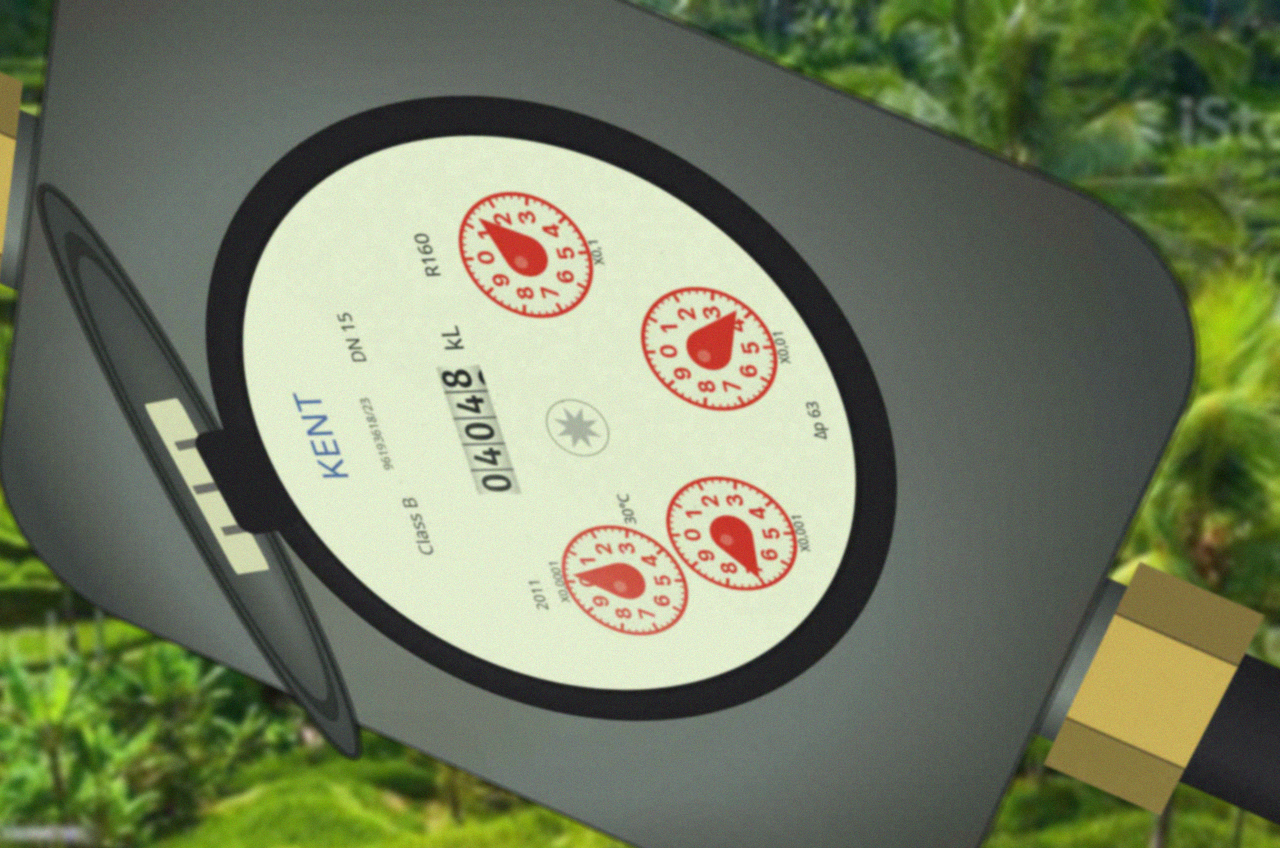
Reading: 4048.1370 kL
